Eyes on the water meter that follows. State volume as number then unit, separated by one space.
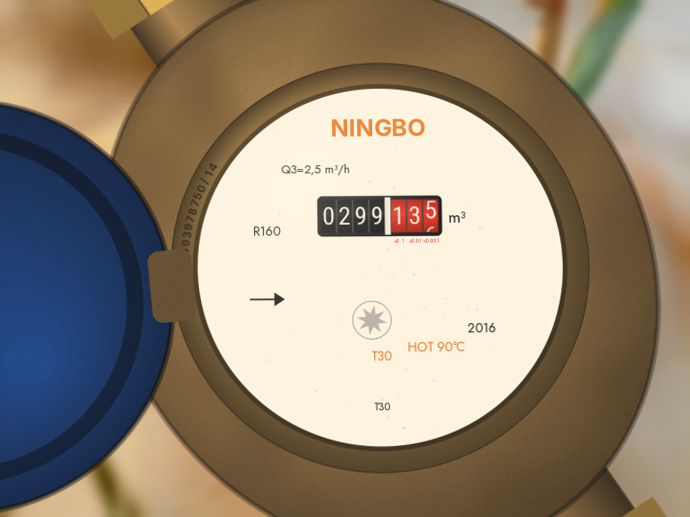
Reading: 299.135 m³
